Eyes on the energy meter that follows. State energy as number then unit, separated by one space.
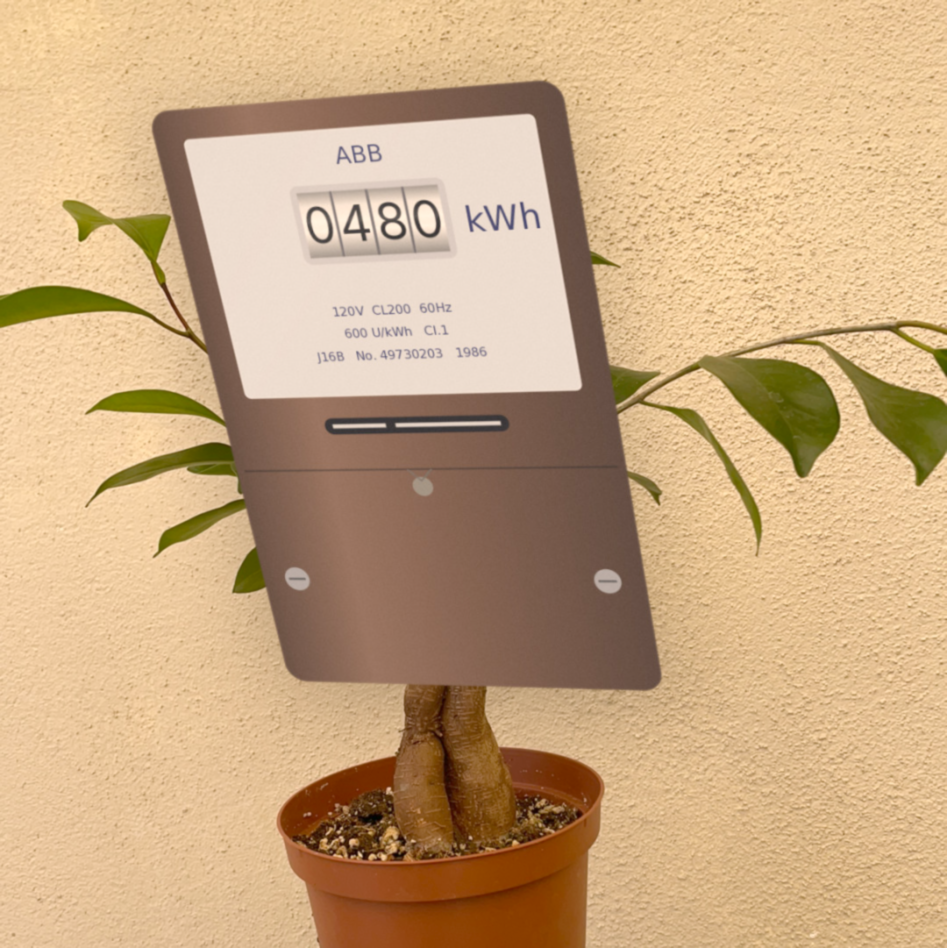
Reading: 480 kWh
